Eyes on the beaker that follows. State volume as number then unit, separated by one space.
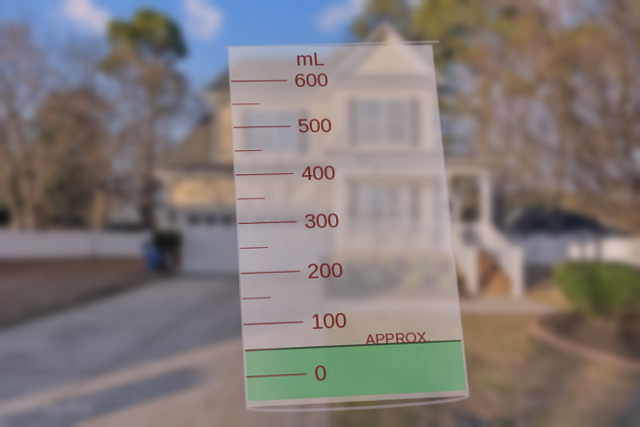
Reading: 50 mL
